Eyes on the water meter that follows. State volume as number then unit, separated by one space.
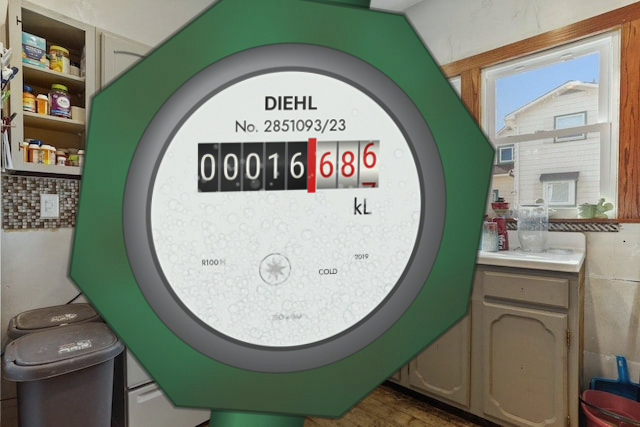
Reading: 16.686 kL
